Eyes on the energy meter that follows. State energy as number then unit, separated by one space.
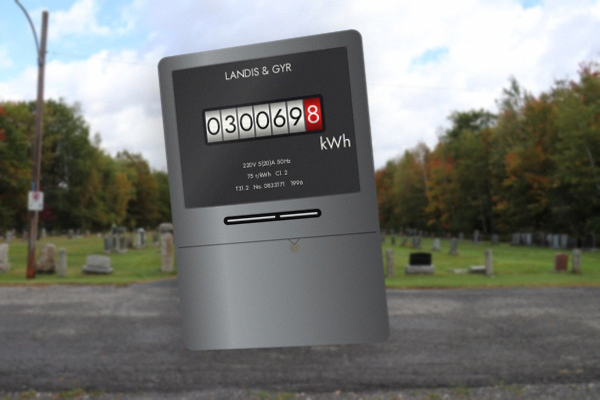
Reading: 30069.8 kWh
